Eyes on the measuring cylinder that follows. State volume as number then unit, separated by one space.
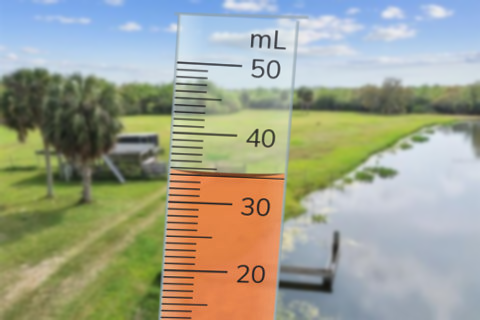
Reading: 34 mL
